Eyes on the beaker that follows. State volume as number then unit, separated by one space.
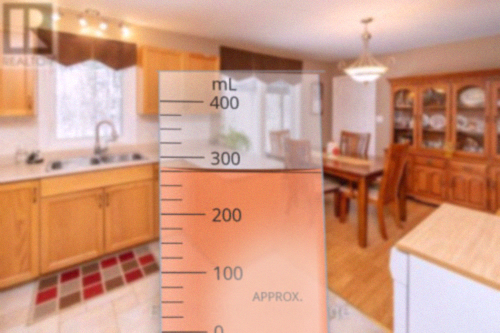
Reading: 275 mL
